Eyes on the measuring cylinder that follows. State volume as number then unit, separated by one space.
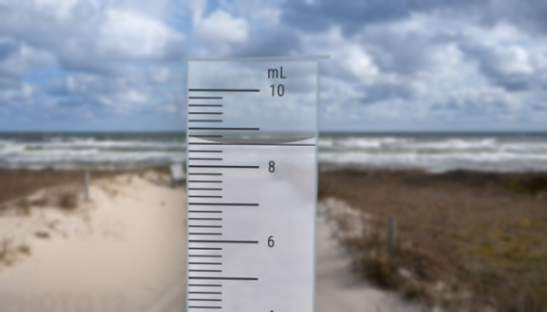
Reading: 8.6 mL
